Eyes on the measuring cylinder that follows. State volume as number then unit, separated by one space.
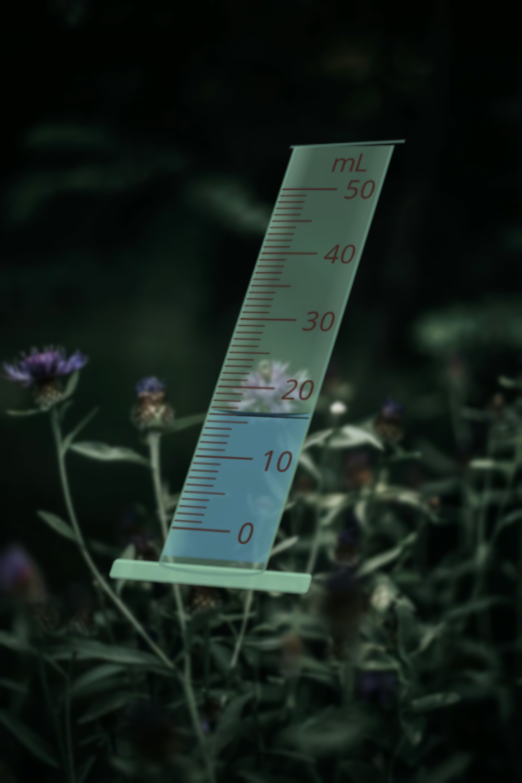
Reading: 16 mL
